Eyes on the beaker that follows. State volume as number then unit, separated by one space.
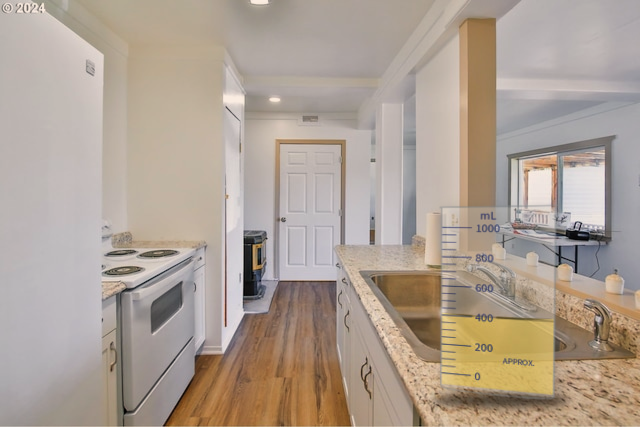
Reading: 400 mL
